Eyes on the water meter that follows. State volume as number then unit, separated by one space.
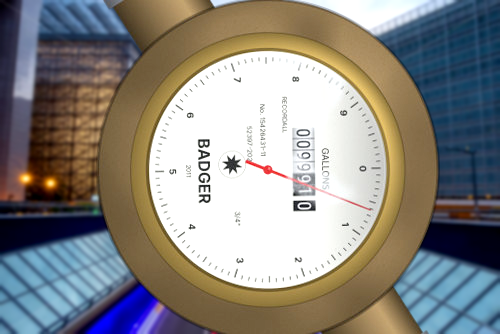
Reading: 99910.6 gal
